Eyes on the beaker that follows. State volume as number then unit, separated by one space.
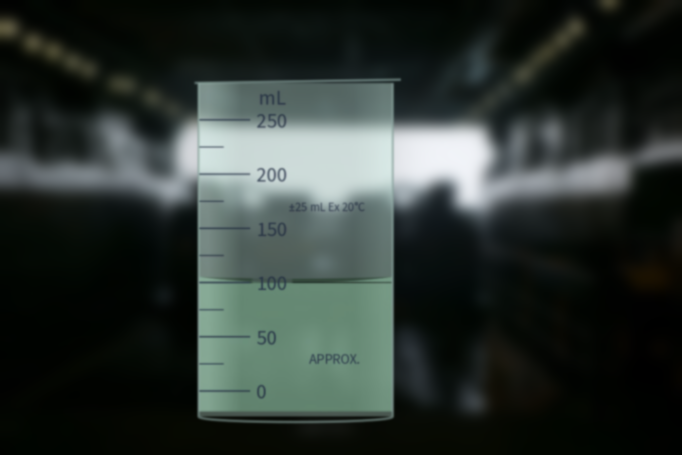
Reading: 100 mL
